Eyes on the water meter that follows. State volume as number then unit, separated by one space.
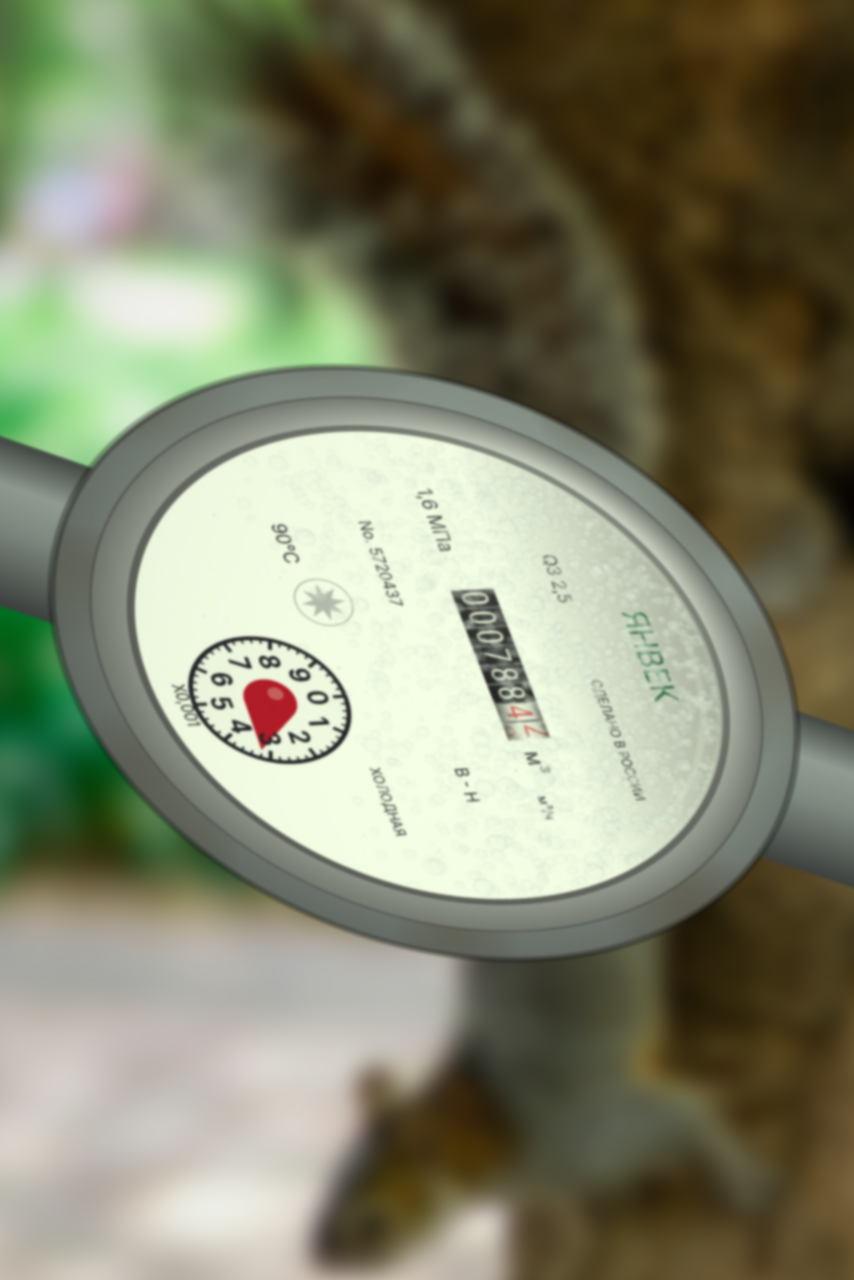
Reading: 788.423 m³
